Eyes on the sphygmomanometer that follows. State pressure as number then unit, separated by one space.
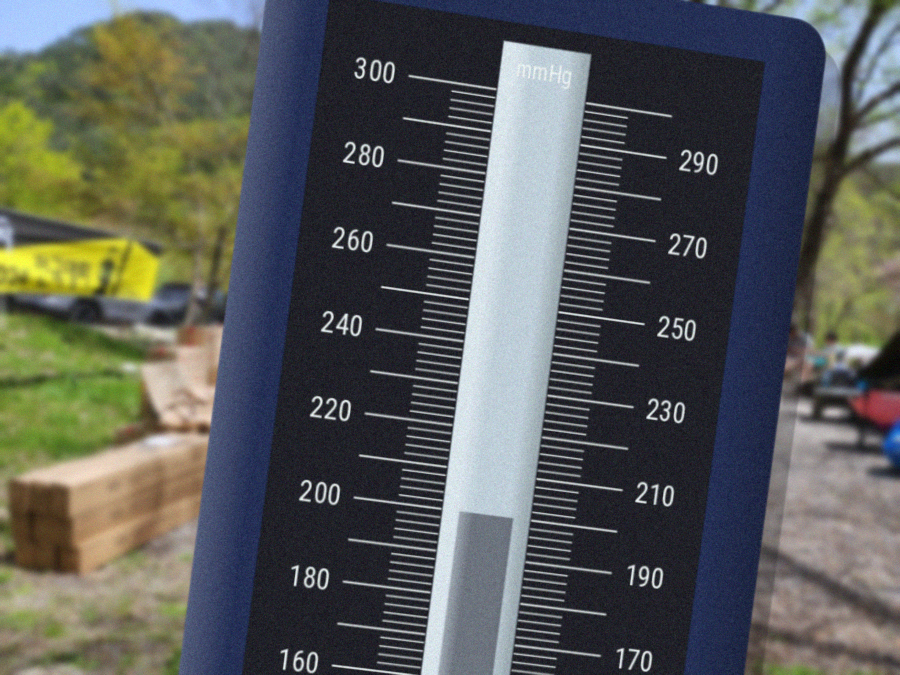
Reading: 200 mmHg
